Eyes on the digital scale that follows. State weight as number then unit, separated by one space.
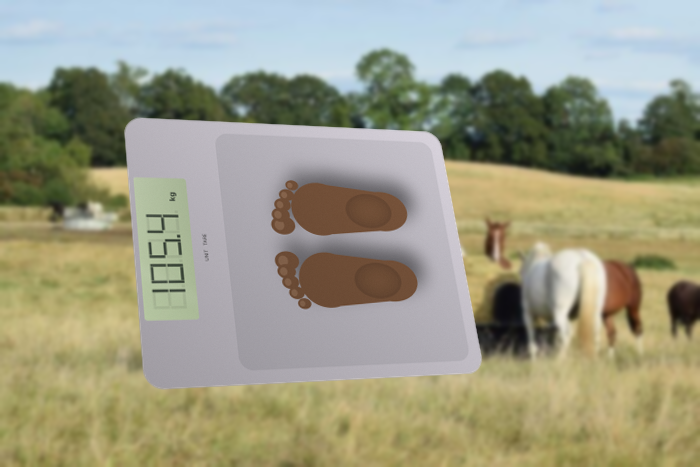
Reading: 105.4 kg
